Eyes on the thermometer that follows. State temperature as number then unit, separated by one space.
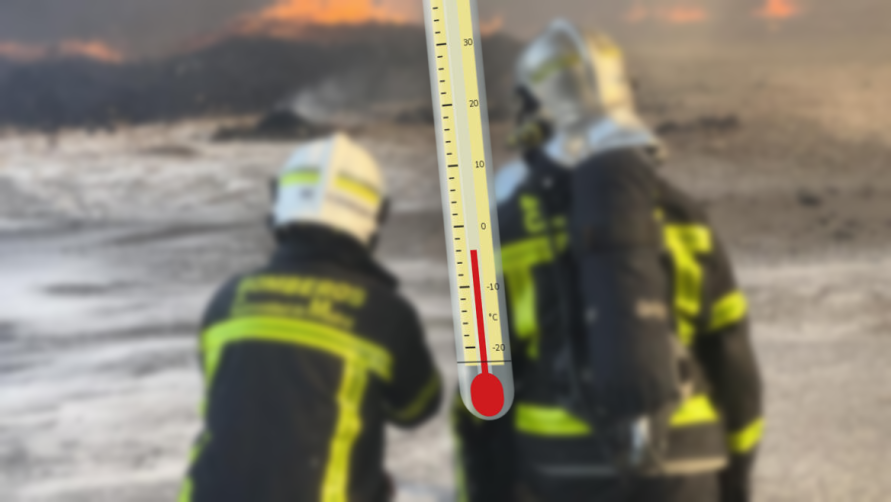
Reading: -4 °C
